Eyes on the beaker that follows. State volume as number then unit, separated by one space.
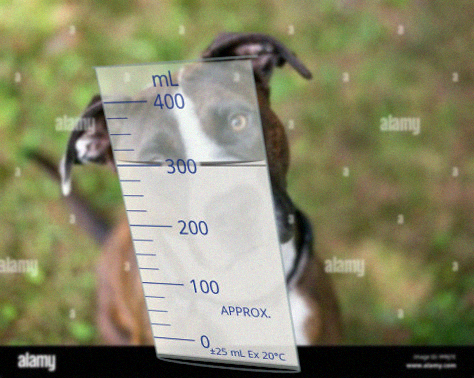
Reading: 300 mL
